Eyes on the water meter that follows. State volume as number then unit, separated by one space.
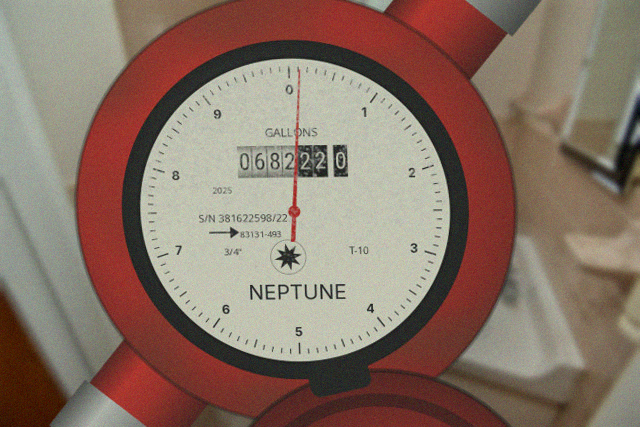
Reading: 682220.1 gal
